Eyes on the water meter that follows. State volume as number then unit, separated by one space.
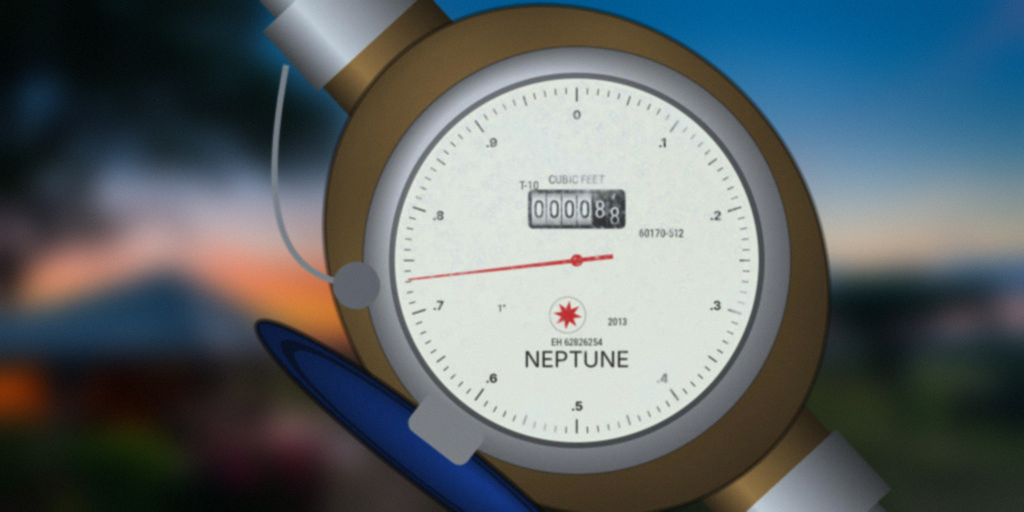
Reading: 87.73 ft³
